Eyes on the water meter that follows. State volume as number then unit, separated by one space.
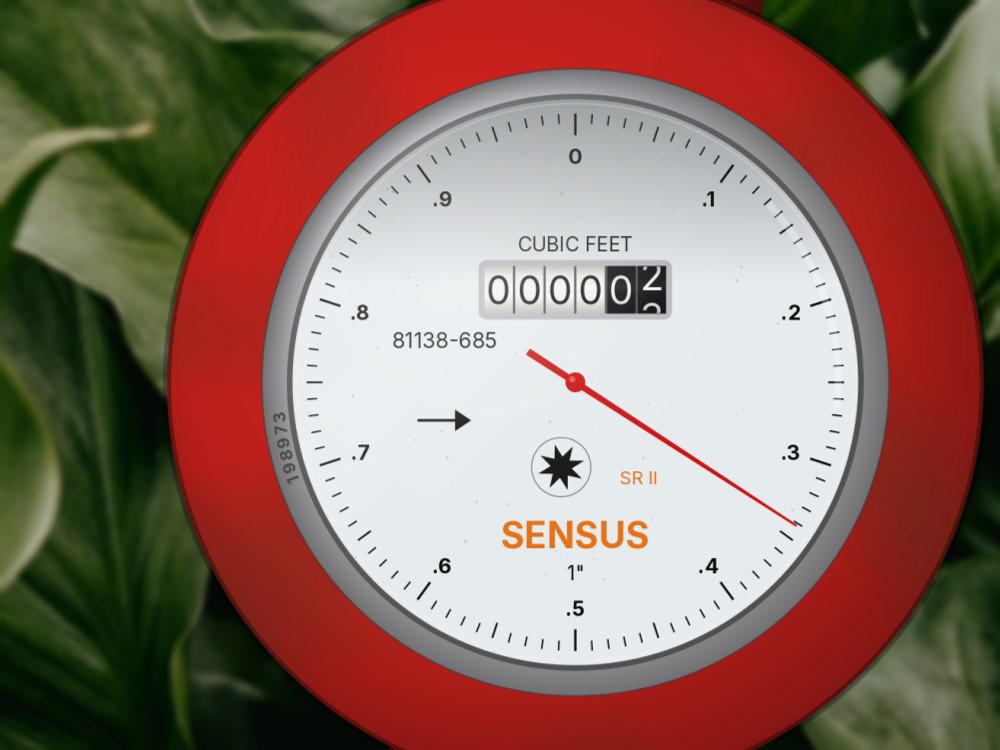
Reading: 2.34 ft³
